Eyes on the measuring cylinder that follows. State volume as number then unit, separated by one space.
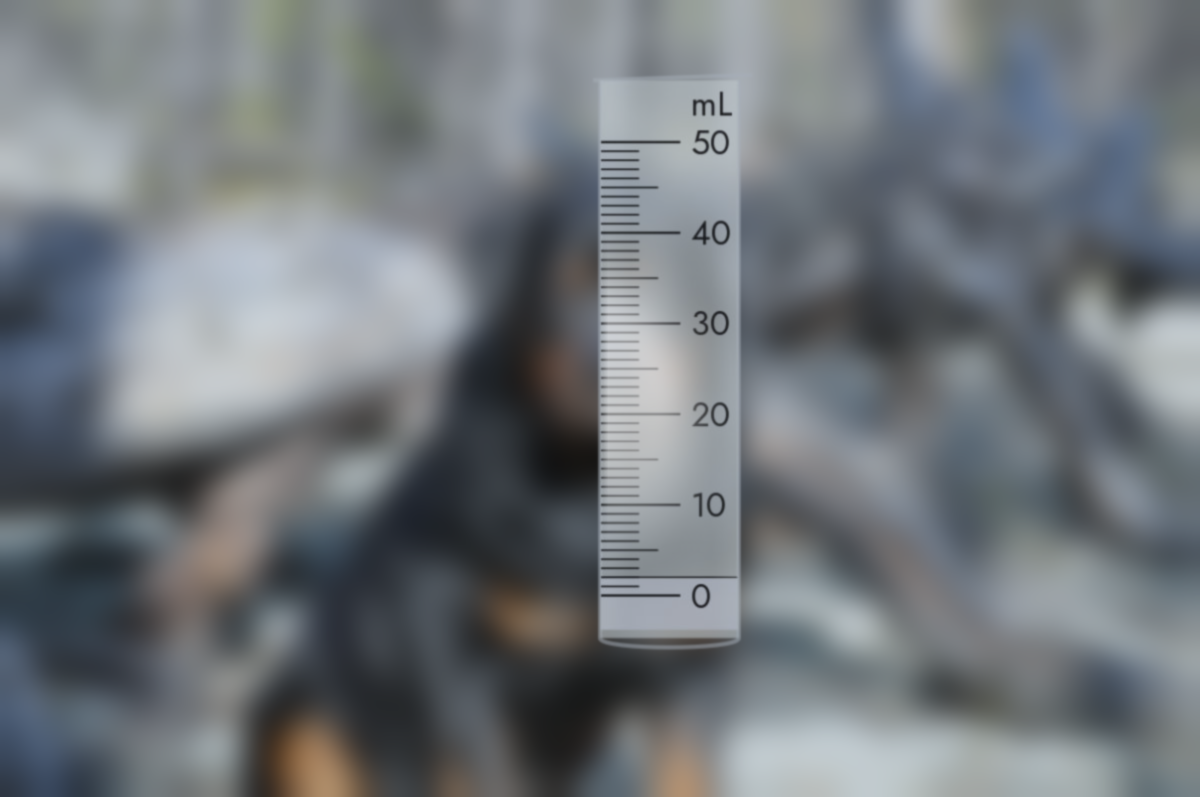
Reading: 2 mL
